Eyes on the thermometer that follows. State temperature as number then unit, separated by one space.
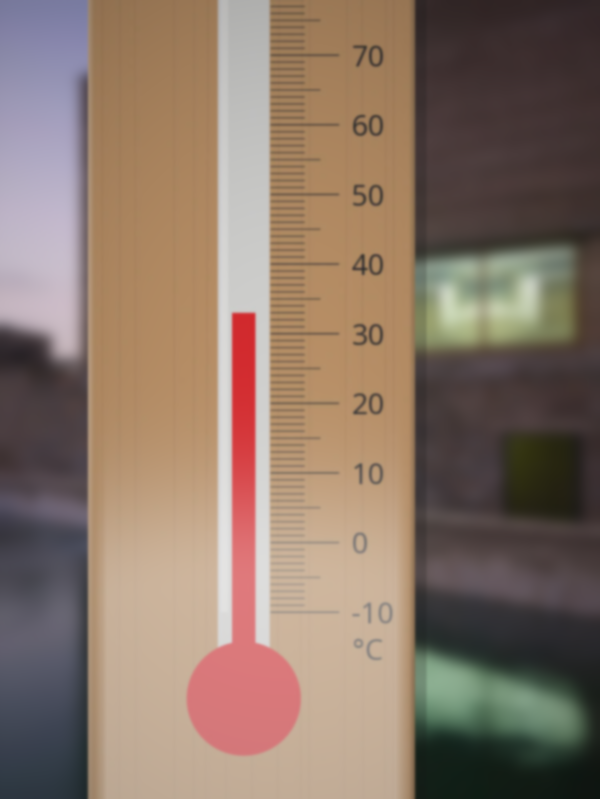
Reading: 33 °C
